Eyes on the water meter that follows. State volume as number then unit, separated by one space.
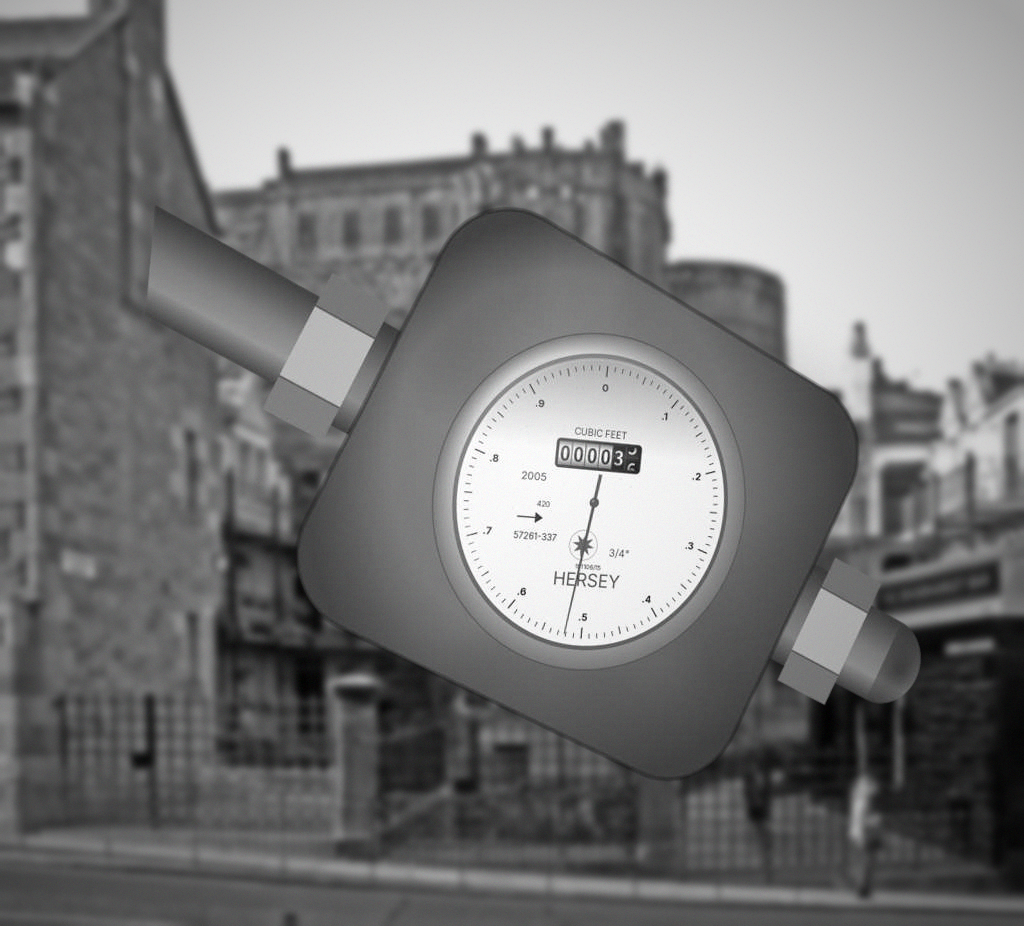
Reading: 35.52 ft³
